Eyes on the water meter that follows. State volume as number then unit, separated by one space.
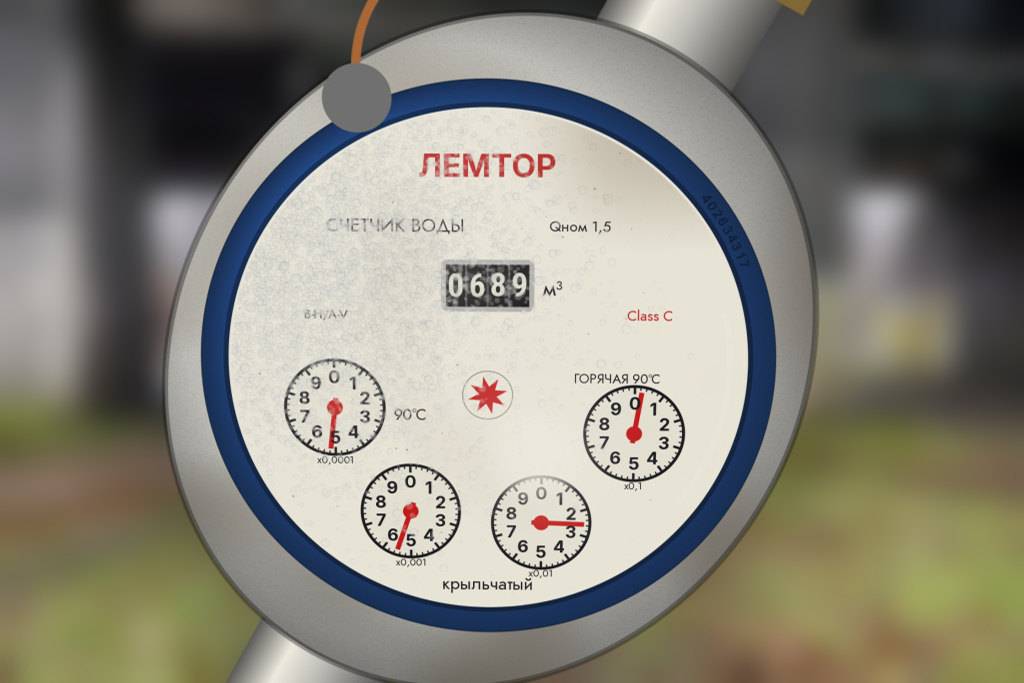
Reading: 689.0255 m³
